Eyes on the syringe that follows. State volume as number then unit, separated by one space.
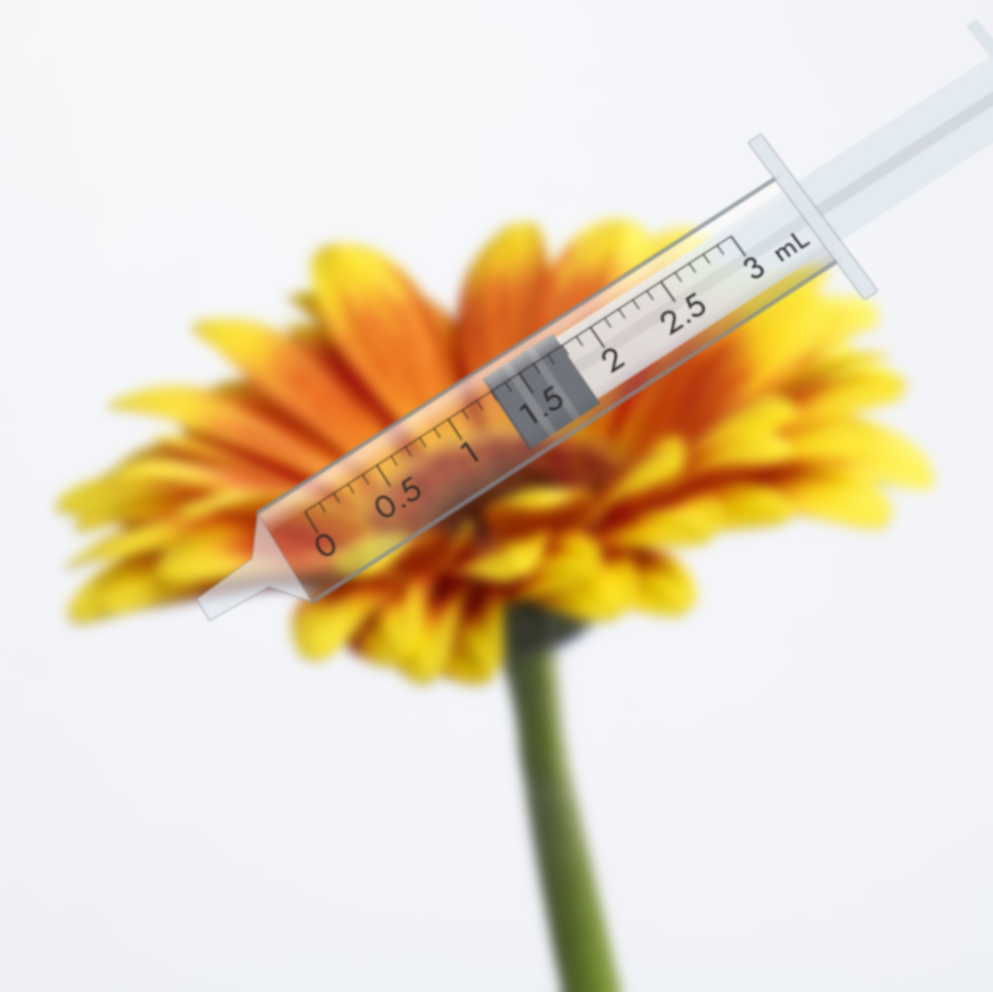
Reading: 1.3 mL
